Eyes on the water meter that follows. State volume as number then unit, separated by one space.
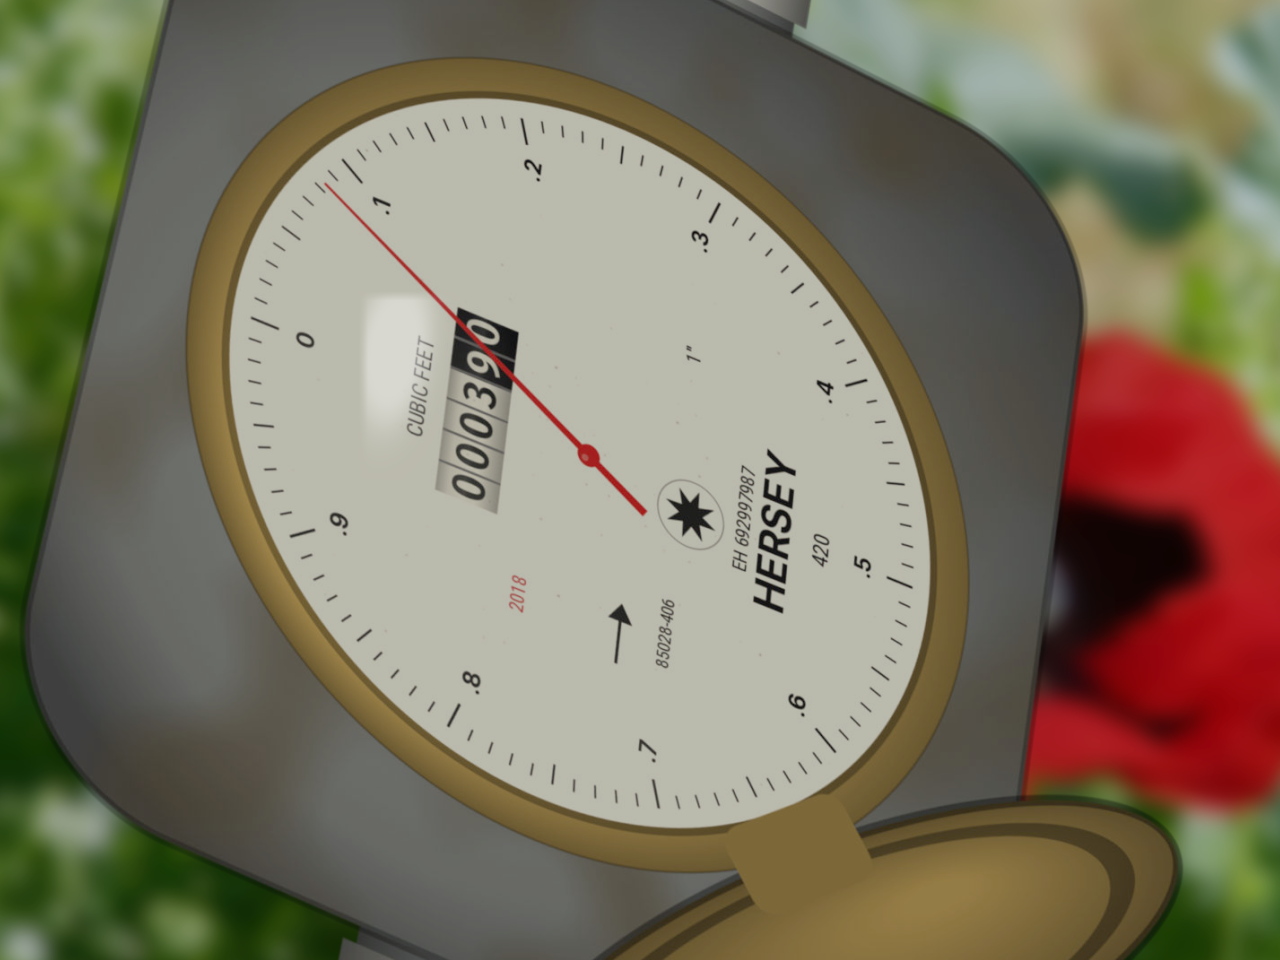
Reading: 390.08 ft³
